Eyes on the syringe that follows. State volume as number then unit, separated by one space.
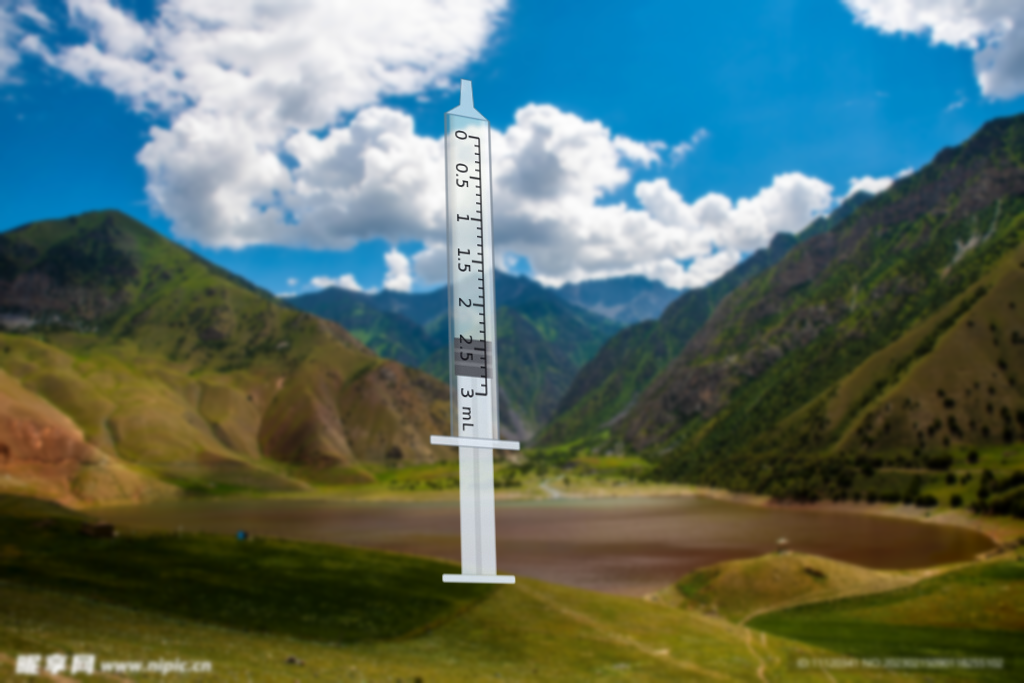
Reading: 2.4 mL
